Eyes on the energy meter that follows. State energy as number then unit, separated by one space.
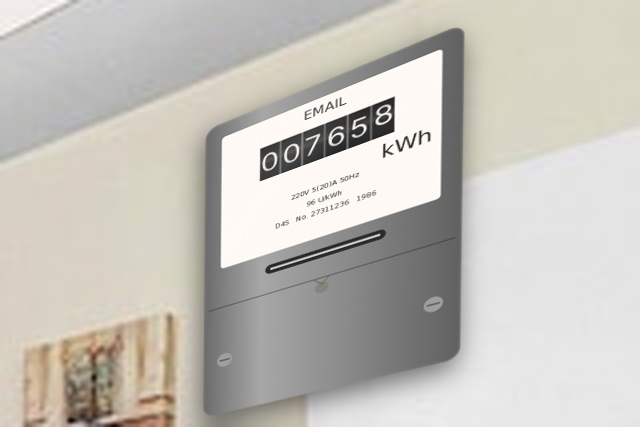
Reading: 7658 kWh
